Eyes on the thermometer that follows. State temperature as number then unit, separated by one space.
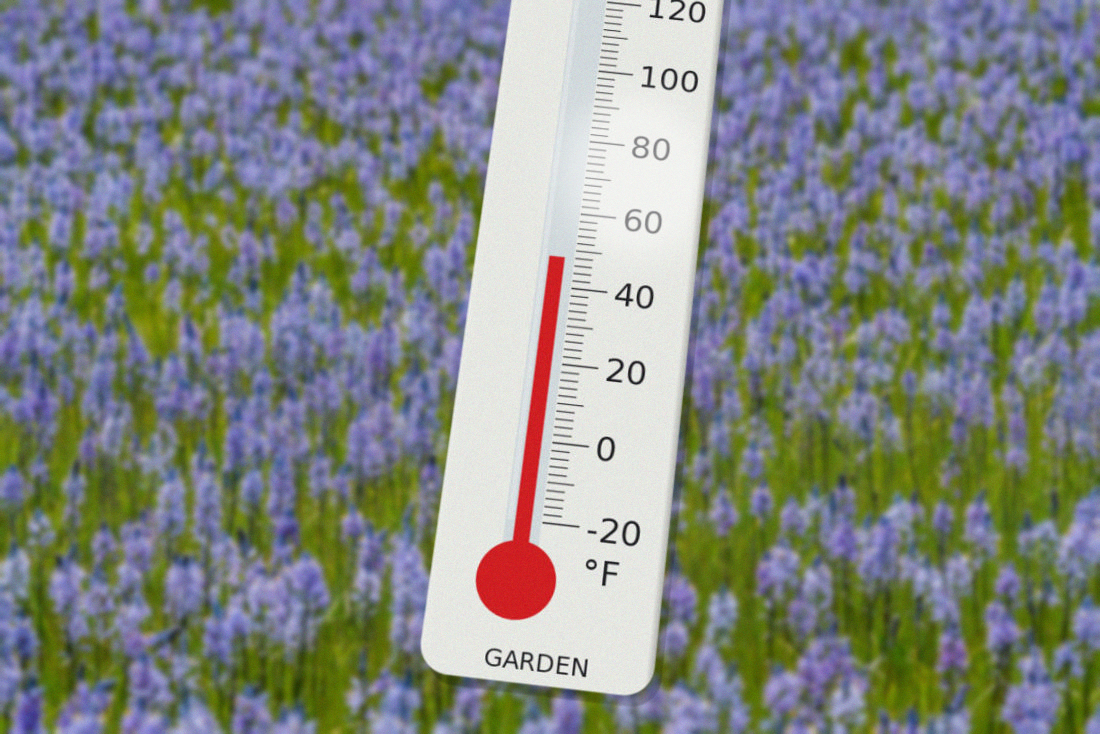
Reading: 48 °F
